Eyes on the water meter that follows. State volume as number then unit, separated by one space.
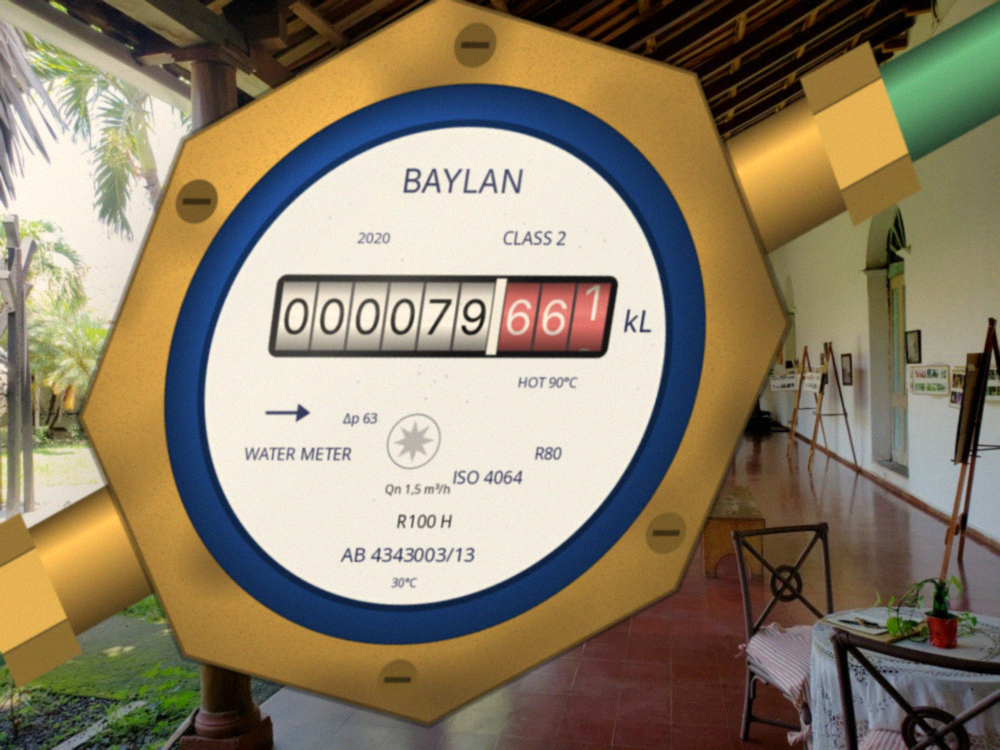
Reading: 79.661 kL
